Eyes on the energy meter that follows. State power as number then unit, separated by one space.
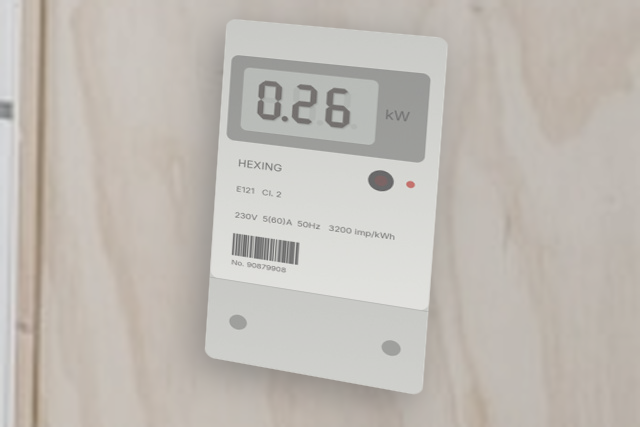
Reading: 0.26 kW
